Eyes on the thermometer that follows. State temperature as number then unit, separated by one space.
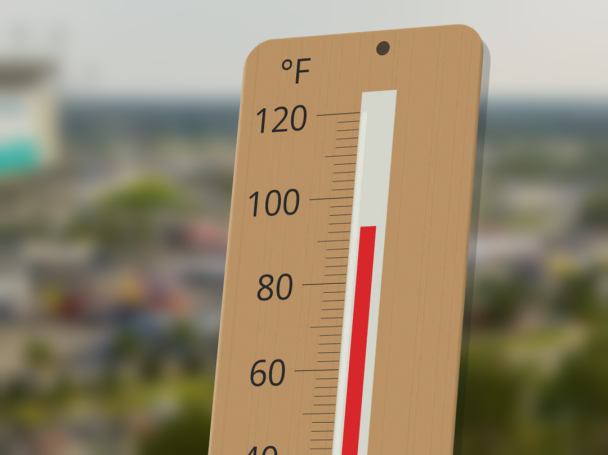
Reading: 93 °F
